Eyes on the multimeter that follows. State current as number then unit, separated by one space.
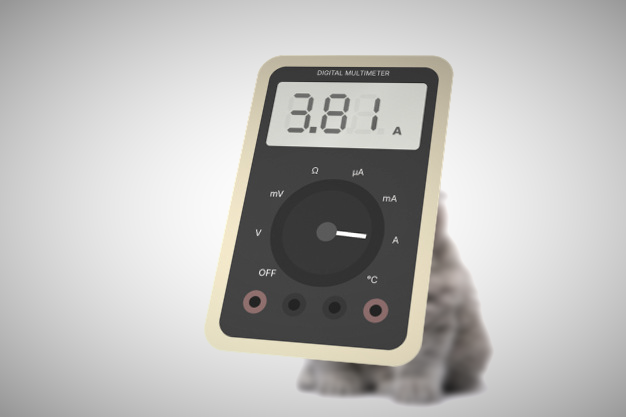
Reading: 3.81 A
